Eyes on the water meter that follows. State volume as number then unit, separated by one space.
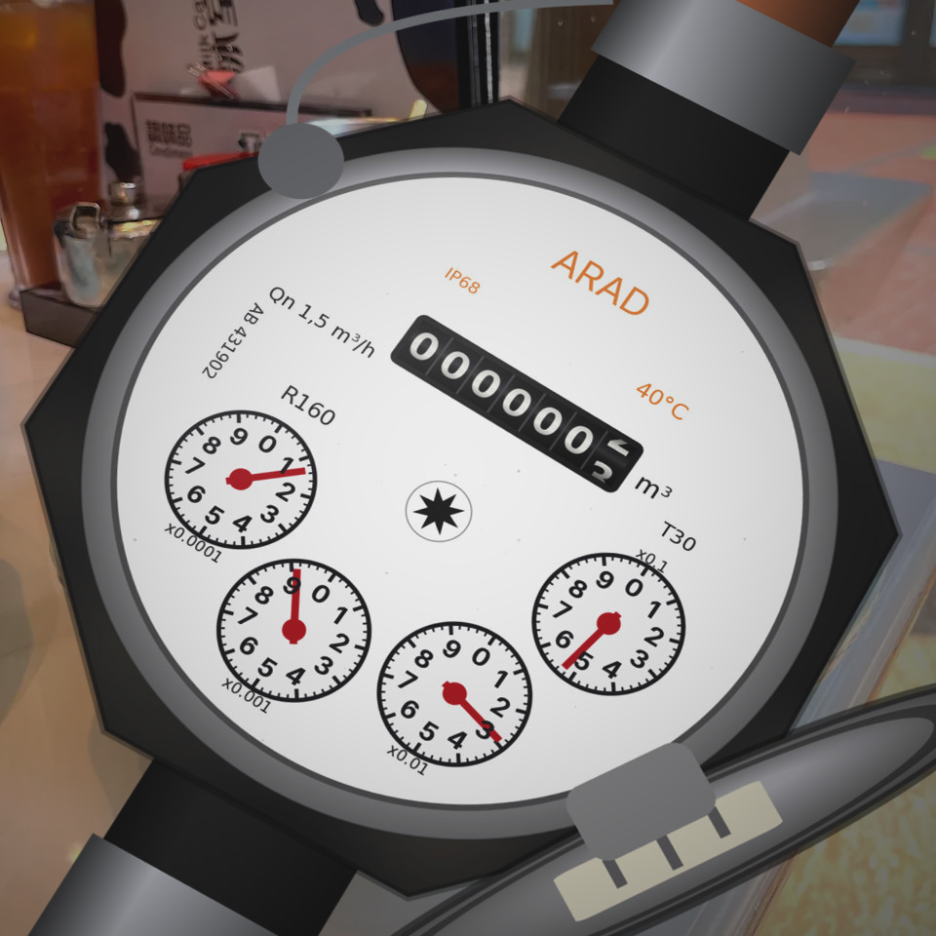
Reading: 2.5291 m³
